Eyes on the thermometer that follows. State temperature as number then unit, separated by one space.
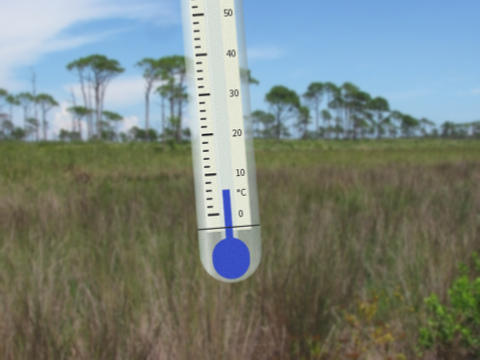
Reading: 6 °C
